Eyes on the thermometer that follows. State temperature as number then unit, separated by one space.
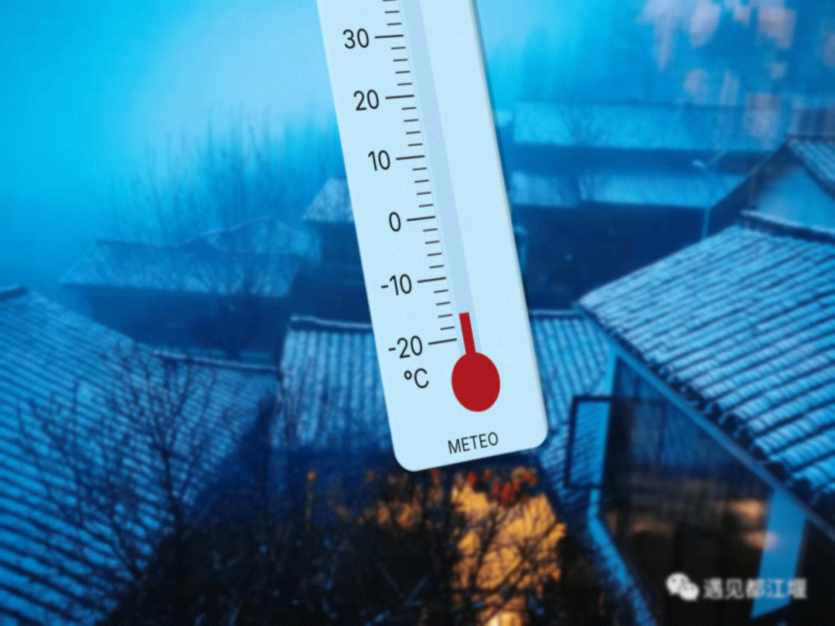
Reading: -16 °C
